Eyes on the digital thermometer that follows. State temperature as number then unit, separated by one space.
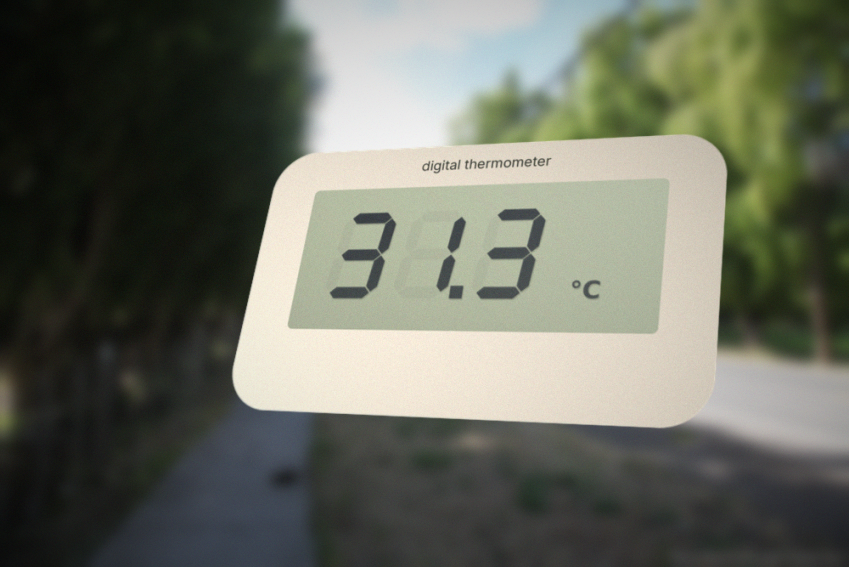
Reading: 31.3 °C
